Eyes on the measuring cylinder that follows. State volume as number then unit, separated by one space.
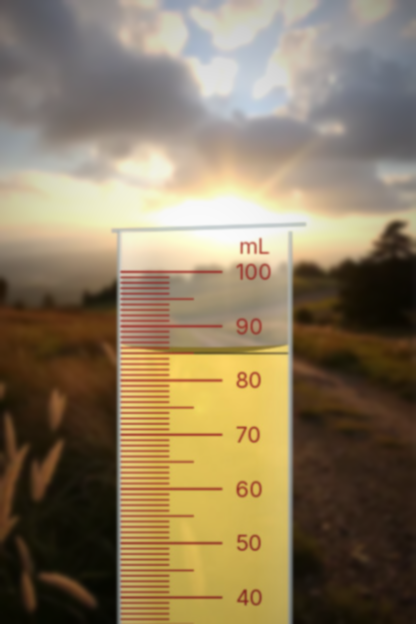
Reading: 85 mL
